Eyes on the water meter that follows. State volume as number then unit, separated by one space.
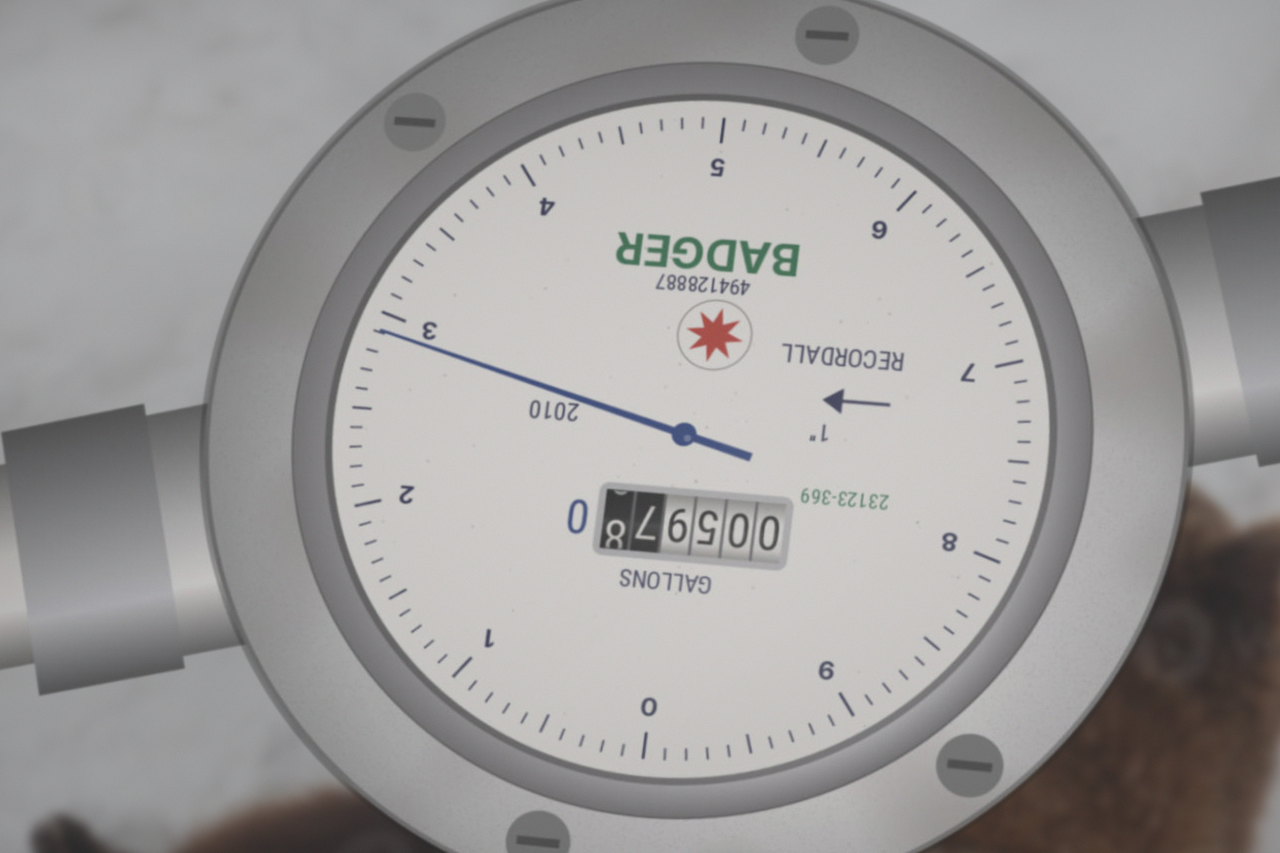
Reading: 59782.9 gal
